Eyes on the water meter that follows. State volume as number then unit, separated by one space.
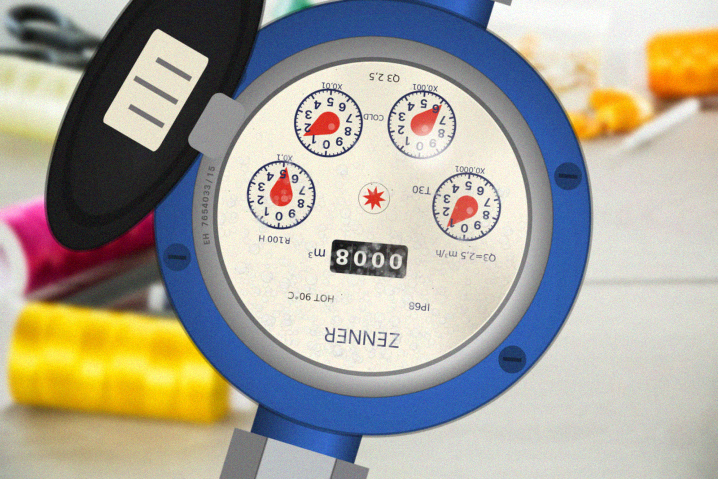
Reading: 8.5161 m³
